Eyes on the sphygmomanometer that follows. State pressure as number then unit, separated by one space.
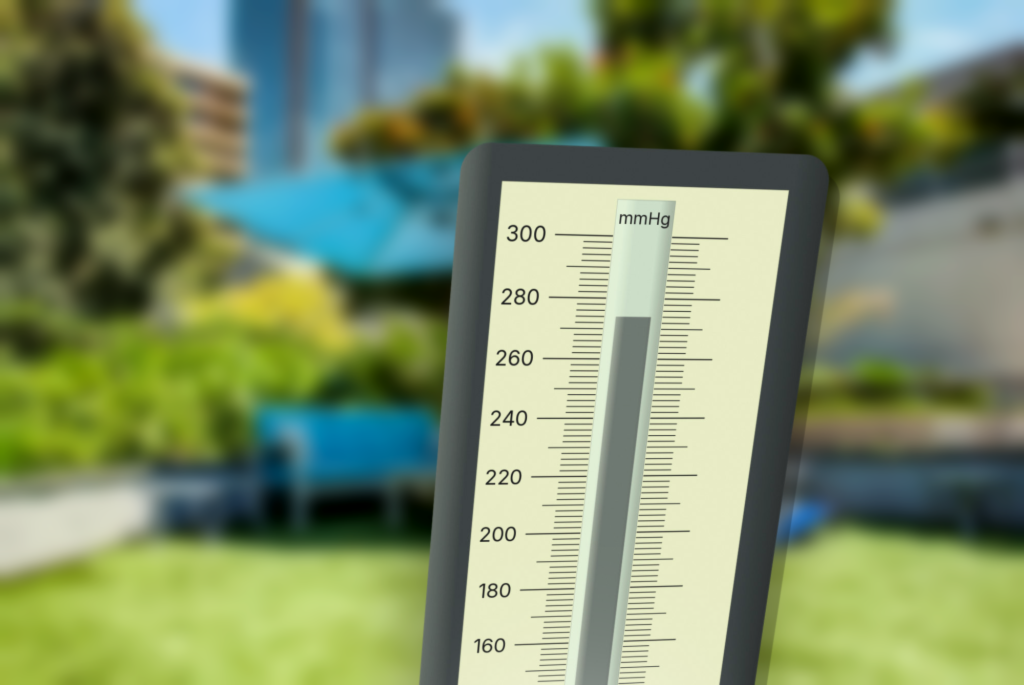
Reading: 274 mmHg
